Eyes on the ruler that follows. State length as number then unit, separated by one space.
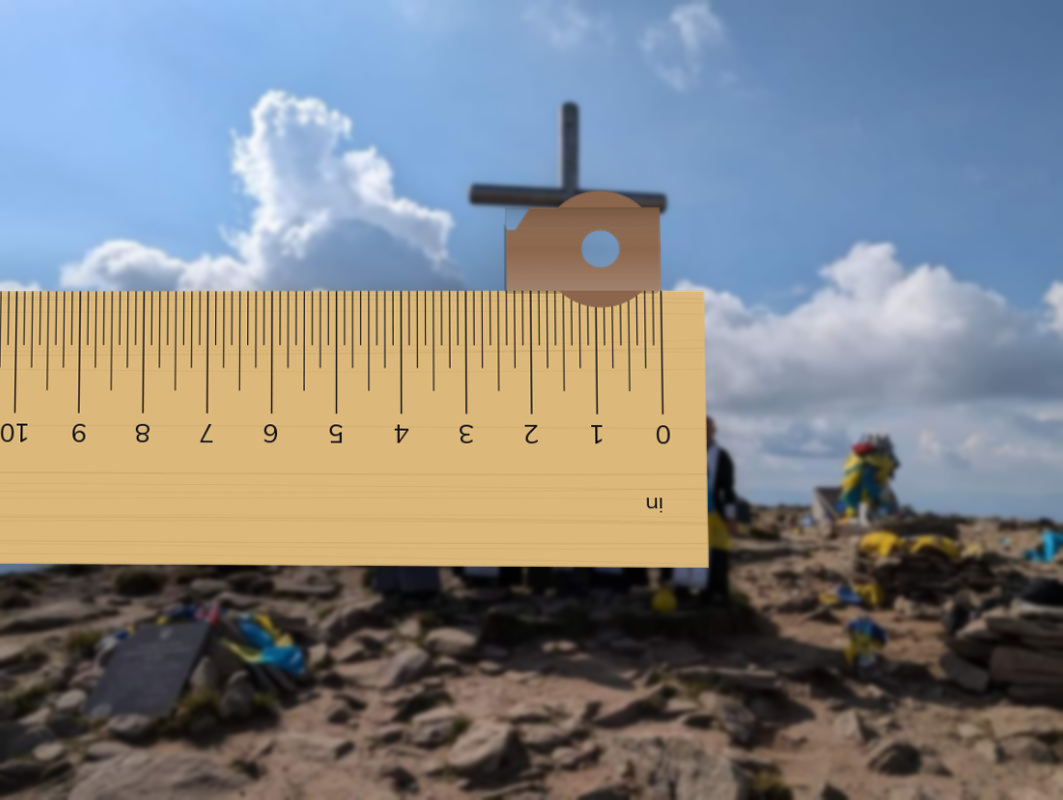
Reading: 2.375 in
